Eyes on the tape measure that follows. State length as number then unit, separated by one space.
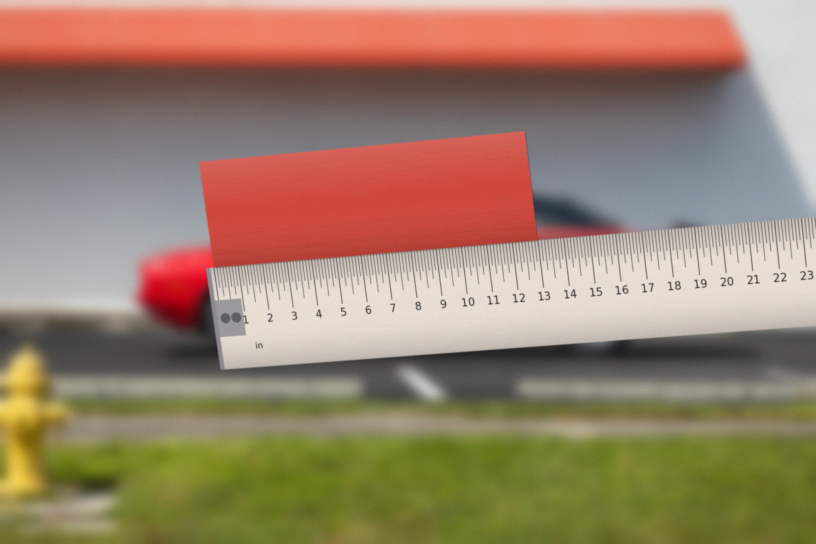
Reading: 13 in
